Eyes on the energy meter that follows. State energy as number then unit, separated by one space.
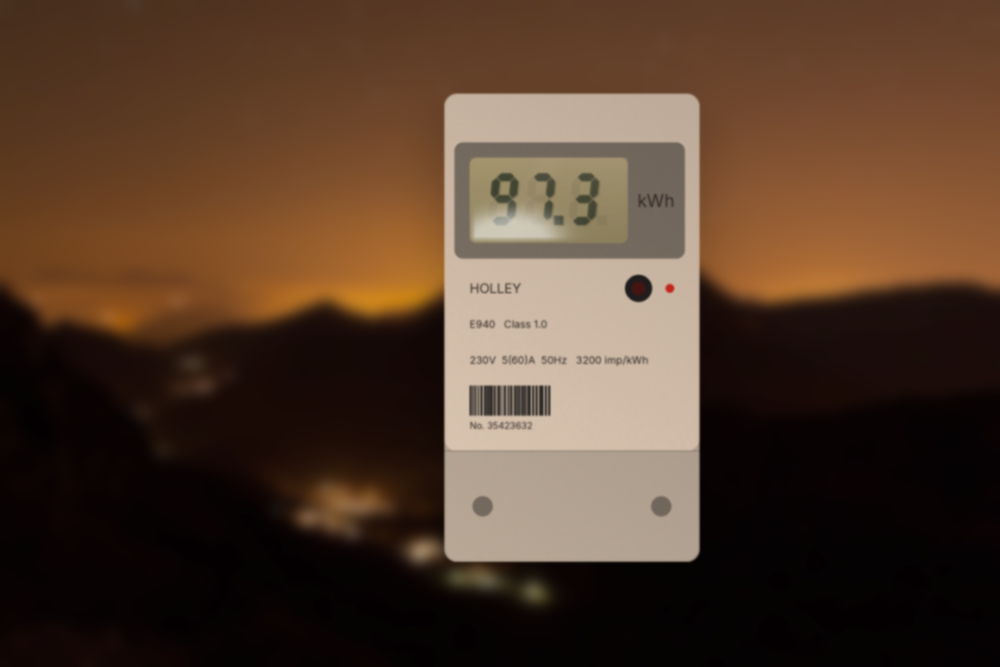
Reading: 97.3 kWh
